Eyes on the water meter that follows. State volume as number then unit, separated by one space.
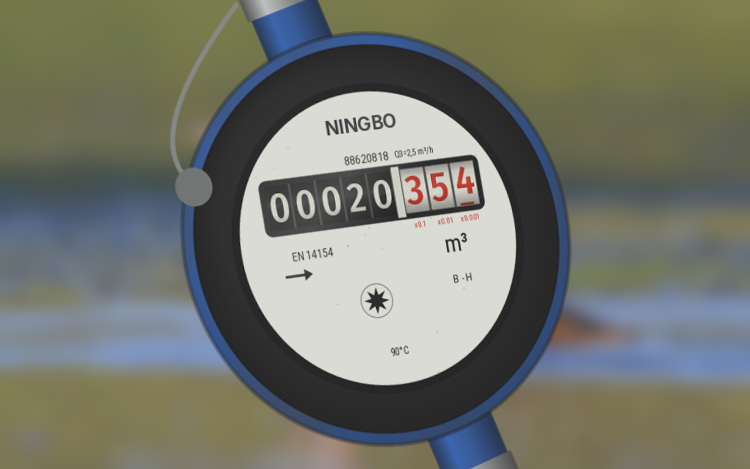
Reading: 20.354 m³
